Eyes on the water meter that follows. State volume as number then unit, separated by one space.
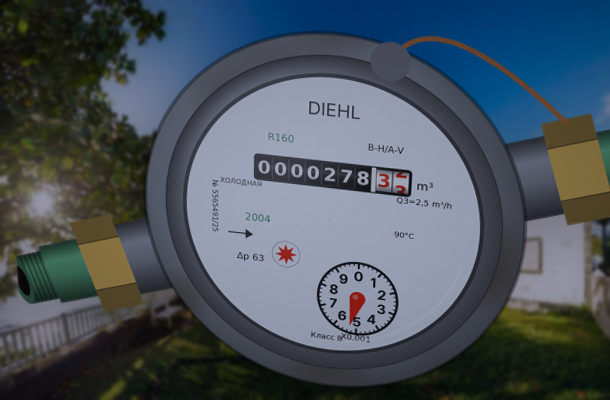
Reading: 278.325 m³
